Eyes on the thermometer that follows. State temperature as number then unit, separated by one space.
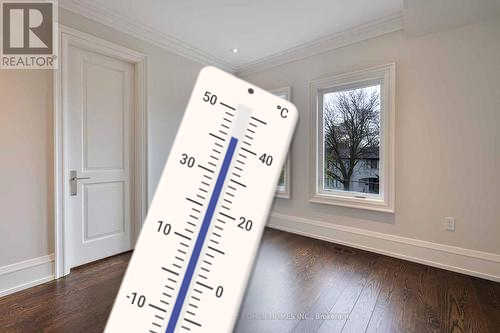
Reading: 42 °C
